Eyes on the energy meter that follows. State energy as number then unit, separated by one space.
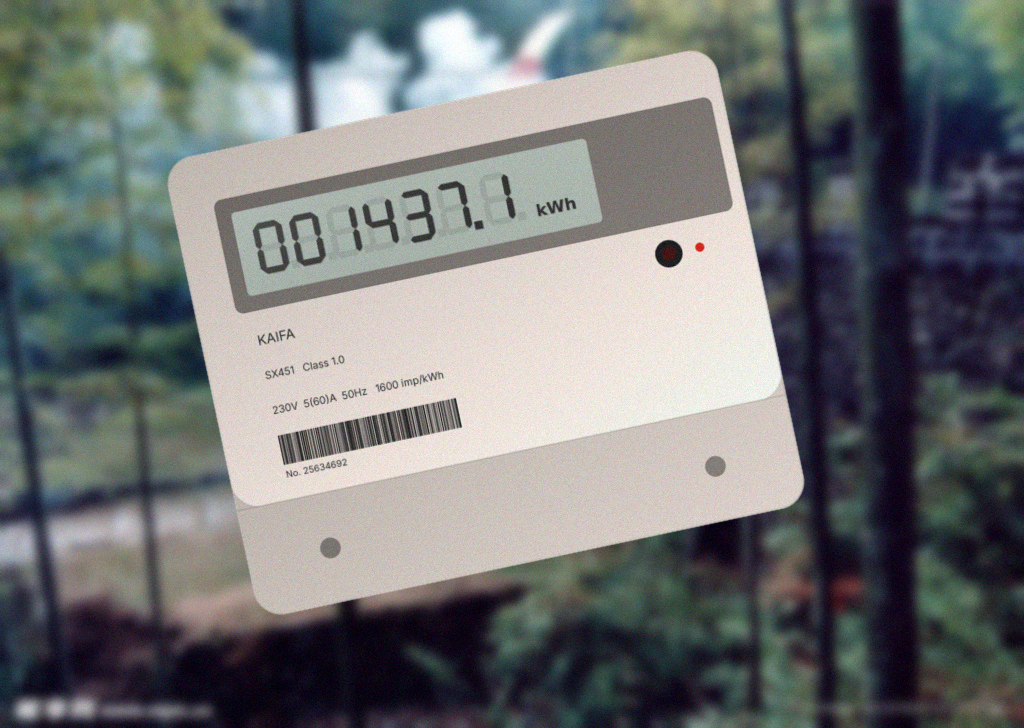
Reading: 1437.1 kWh
